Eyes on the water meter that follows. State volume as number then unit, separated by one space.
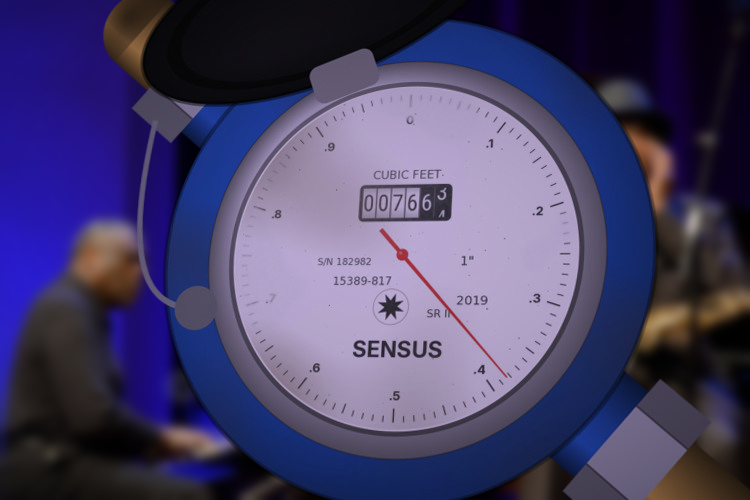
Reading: 7663.38 ft³
